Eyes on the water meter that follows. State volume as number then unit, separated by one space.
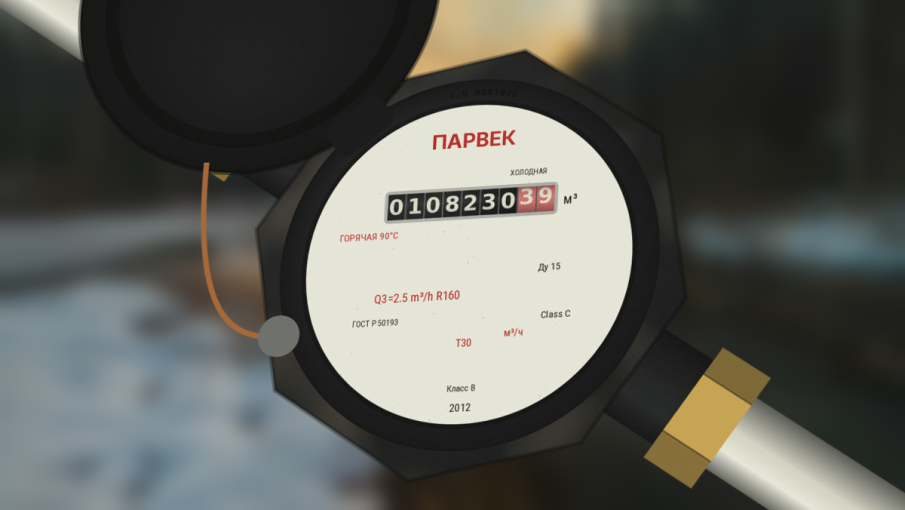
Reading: 108230.39 m³
